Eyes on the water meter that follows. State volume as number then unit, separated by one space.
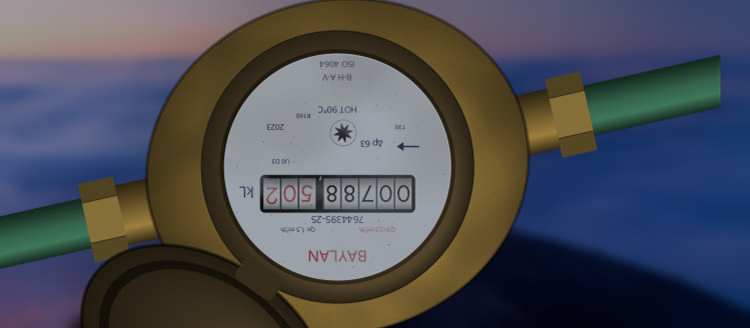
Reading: 788.502 kL
